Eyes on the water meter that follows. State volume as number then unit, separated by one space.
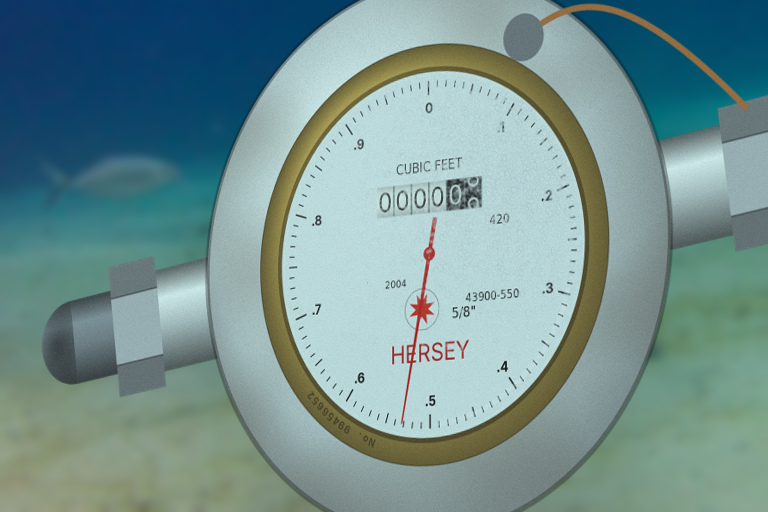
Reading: 8.53 ft³
